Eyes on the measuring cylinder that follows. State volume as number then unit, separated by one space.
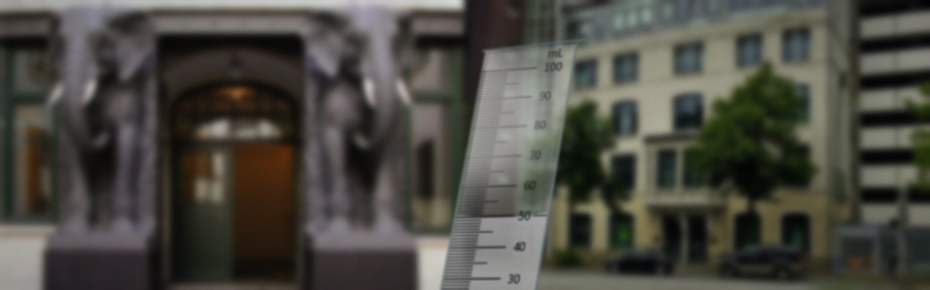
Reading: 50 mL
